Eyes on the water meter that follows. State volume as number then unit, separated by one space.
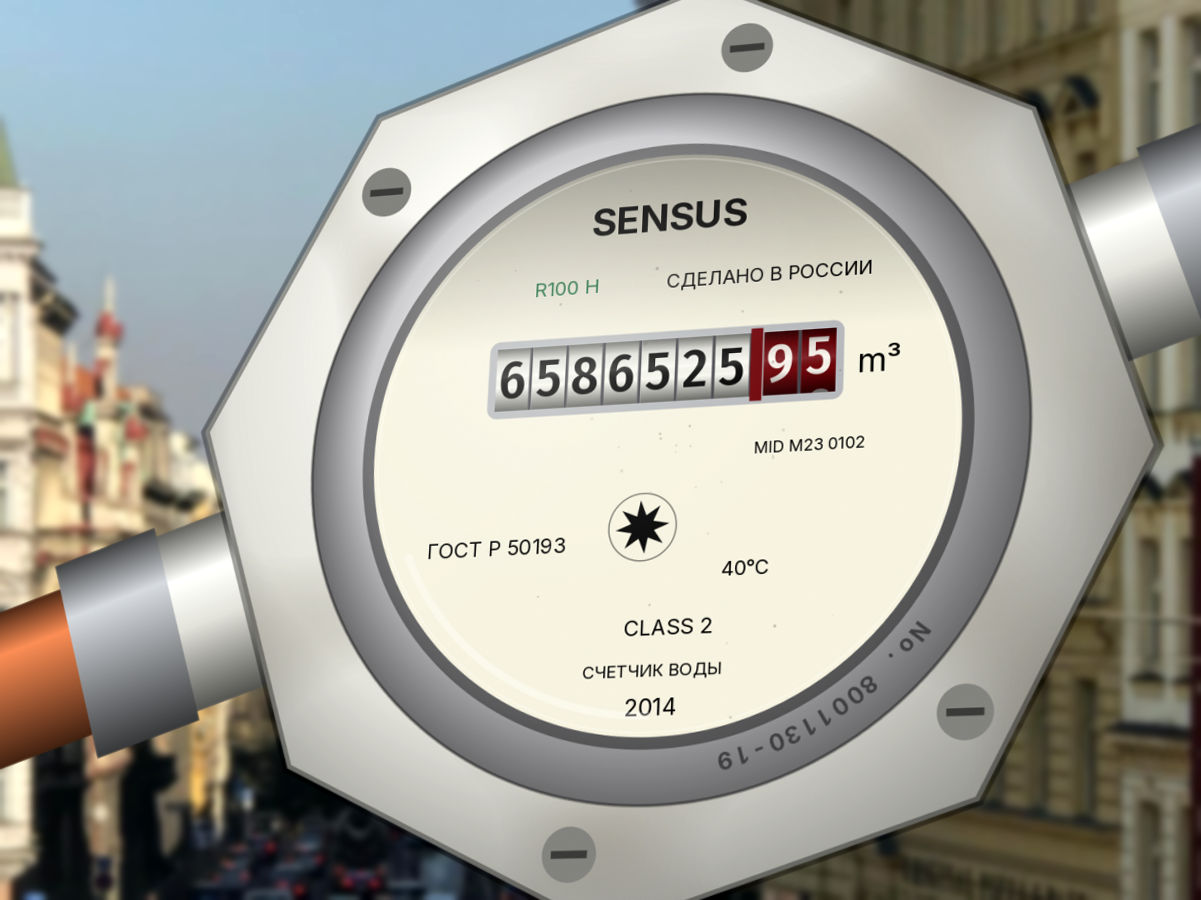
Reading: 6586525.95 m³
